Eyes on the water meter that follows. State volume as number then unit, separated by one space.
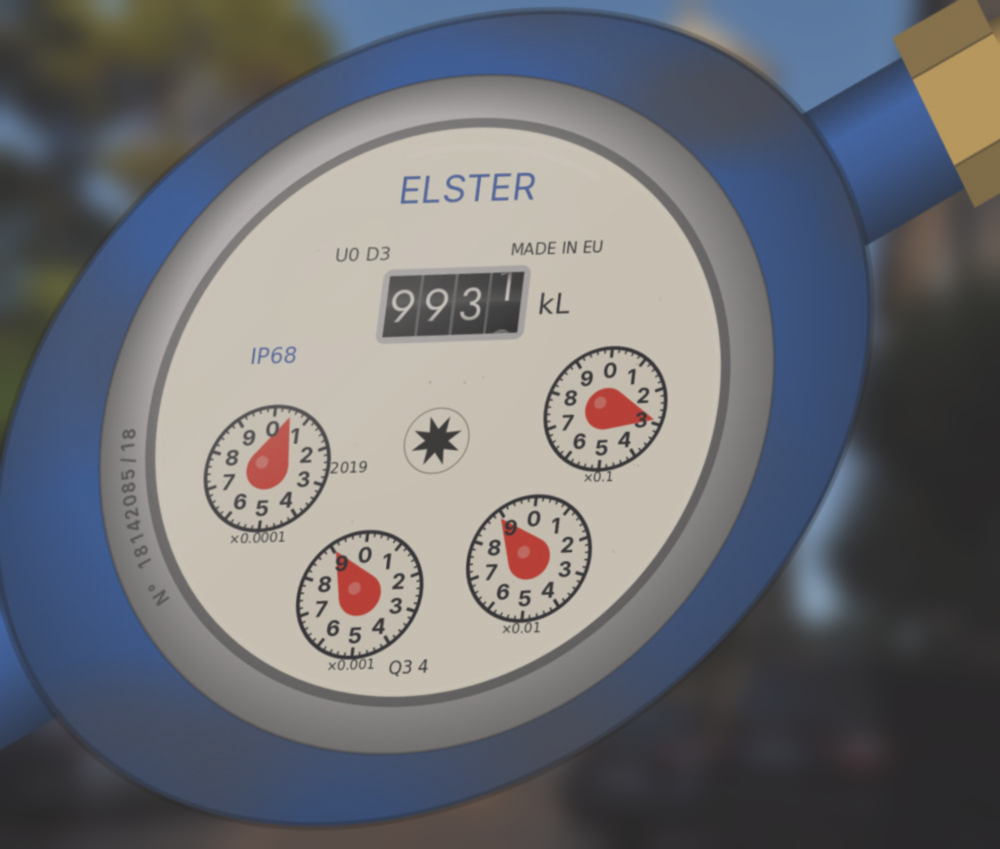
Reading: 9931.2890 kL
